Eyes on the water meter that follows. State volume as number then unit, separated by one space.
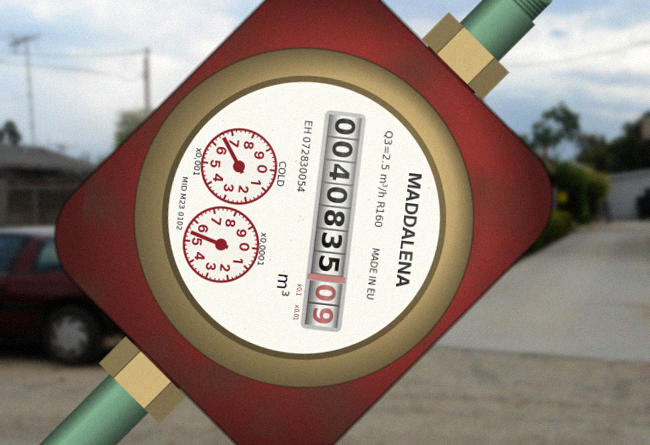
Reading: 40835.0965 m³
